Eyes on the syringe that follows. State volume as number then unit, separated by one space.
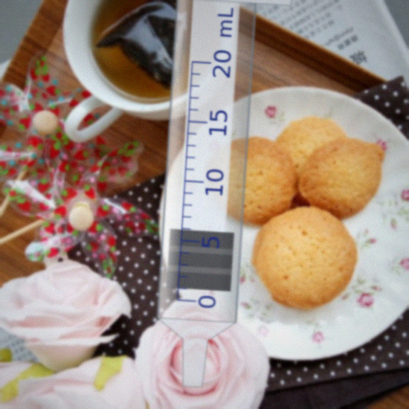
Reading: 1 mL
